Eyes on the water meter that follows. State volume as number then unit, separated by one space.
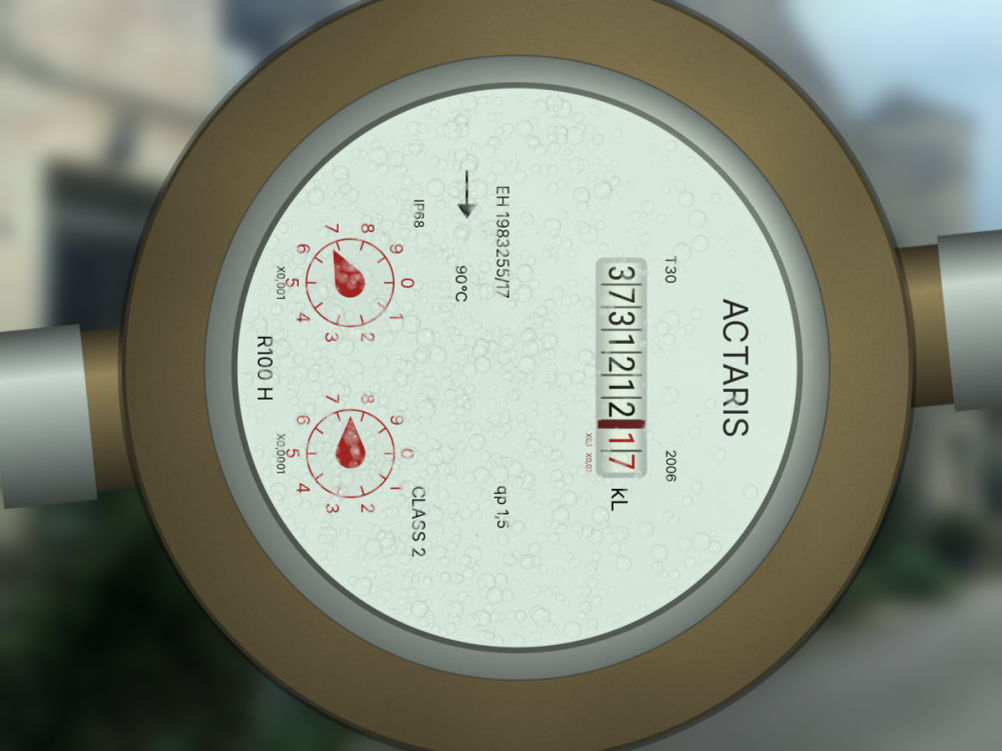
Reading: 3731212.1767 kL
